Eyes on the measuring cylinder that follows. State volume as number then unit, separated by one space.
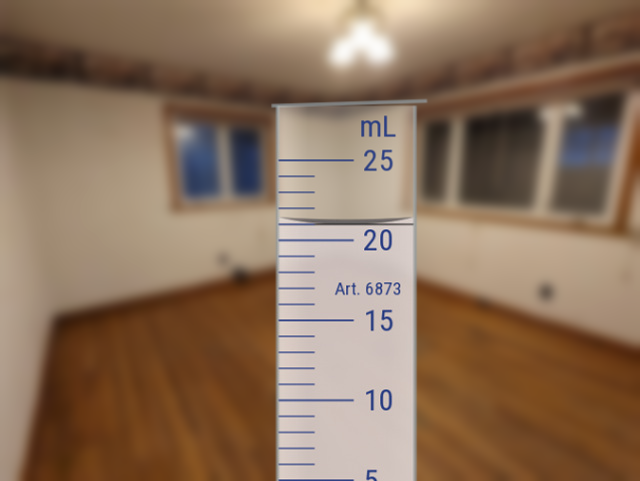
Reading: 21 mL
